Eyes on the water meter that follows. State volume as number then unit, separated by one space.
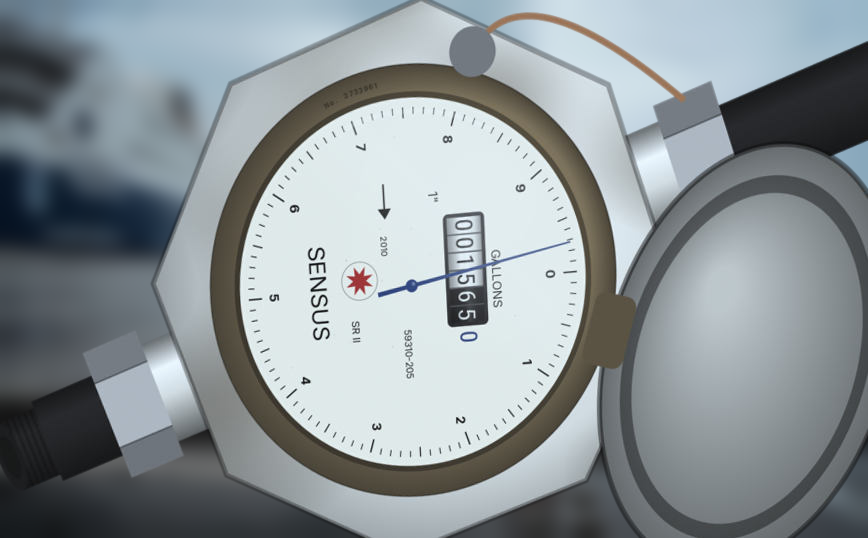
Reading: 15649.7 gal
